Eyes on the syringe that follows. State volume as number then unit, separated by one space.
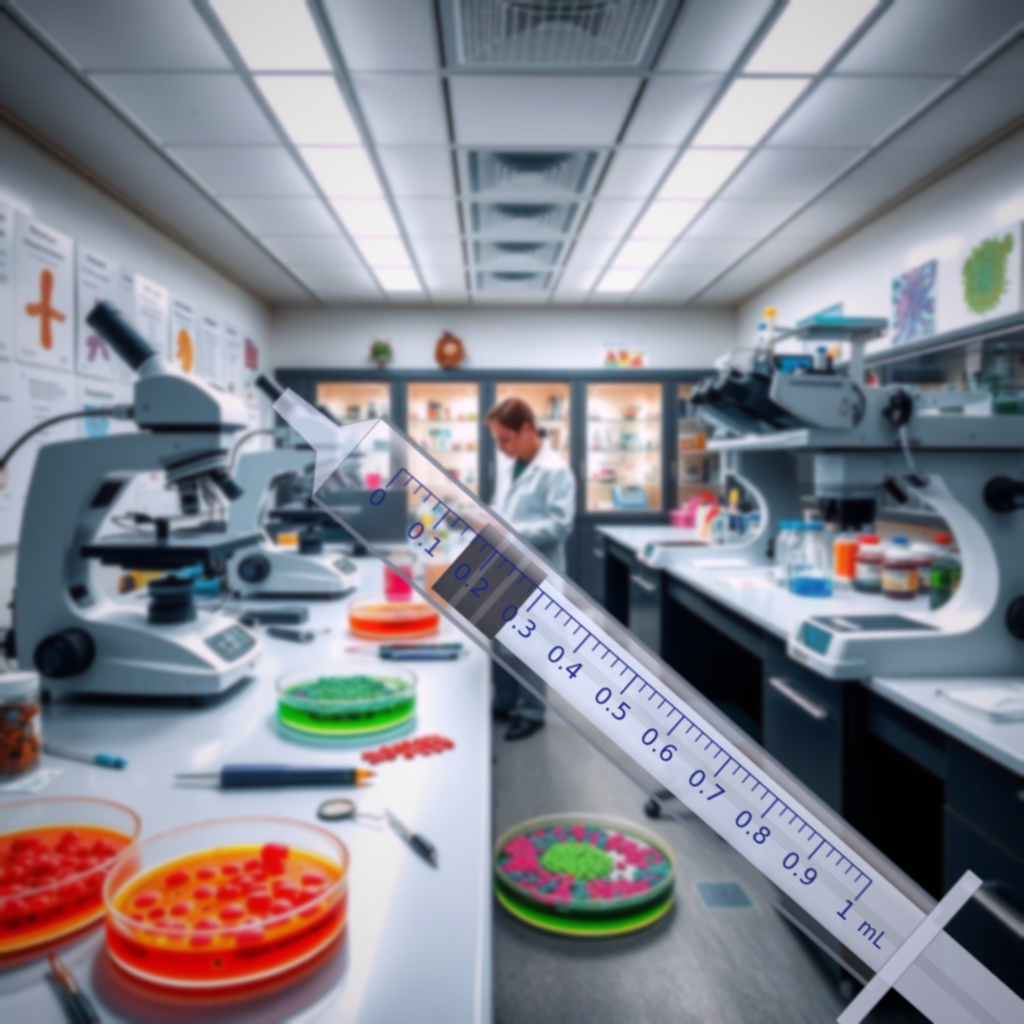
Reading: 0.16 mL
